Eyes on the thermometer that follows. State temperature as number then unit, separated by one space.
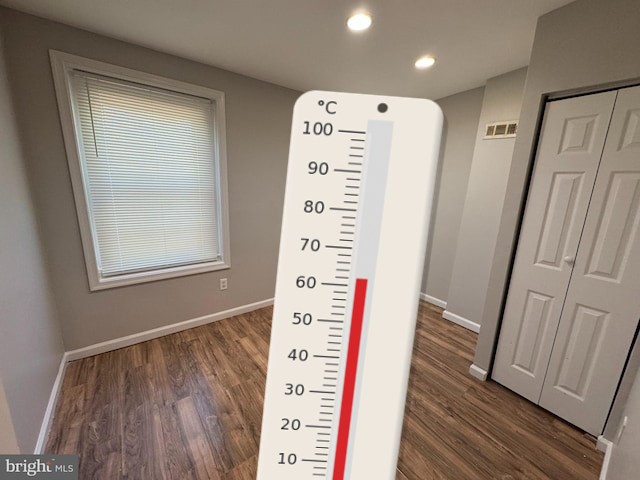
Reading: 62 °C
